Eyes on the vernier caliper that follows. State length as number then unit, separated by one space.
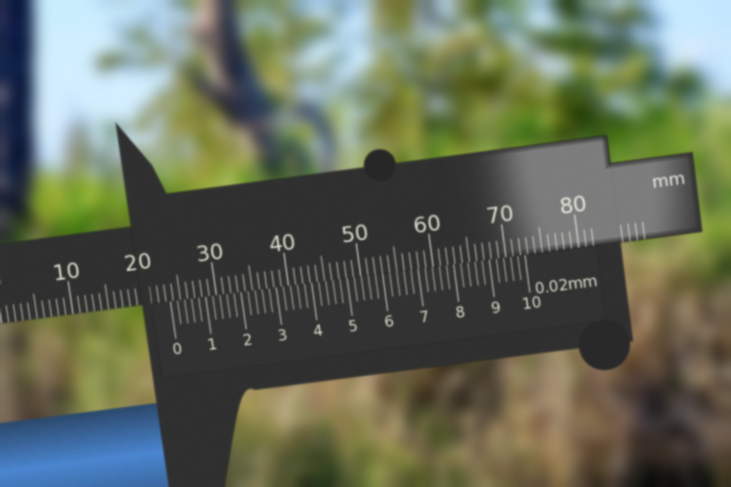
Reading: 23.6 mm
